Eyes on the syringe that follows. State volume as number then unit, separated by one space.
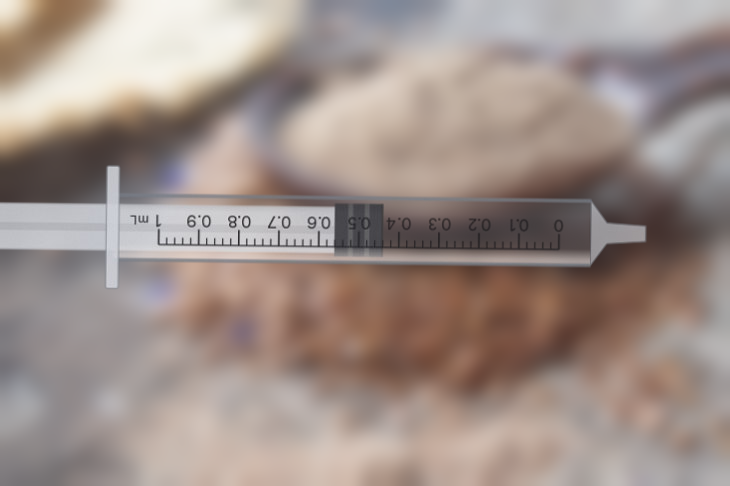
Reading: 0.44 mL
